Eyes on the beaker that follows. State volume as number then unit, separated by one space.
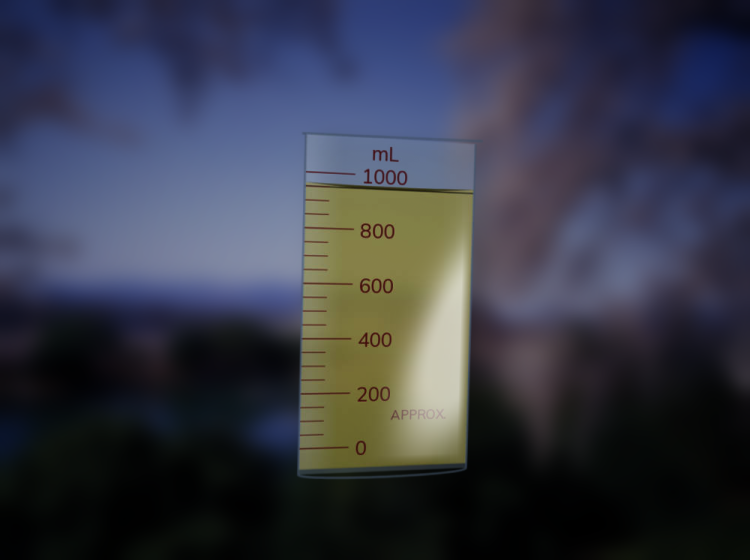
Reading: 950 mL
